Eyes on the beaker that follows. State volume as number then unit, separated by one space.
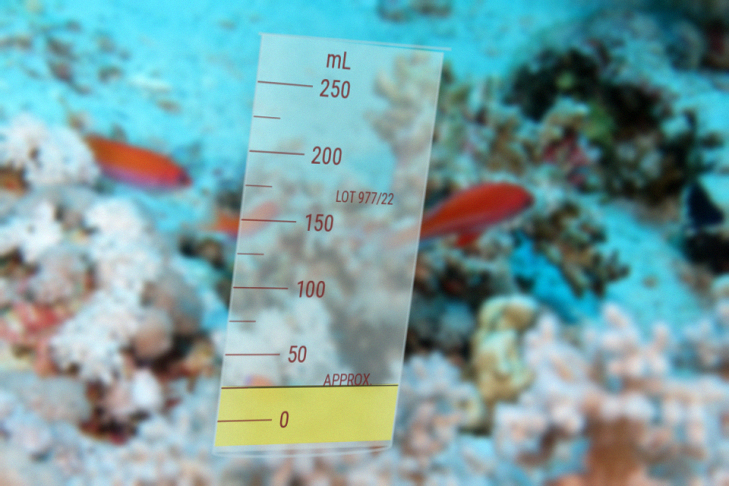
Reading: 25 mL
